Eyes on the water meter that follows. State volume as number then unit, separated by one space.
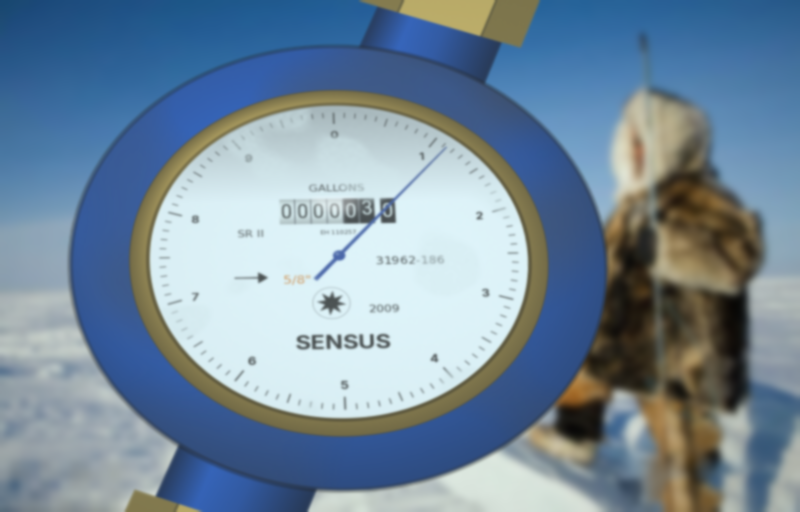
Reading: 31.1 gal
